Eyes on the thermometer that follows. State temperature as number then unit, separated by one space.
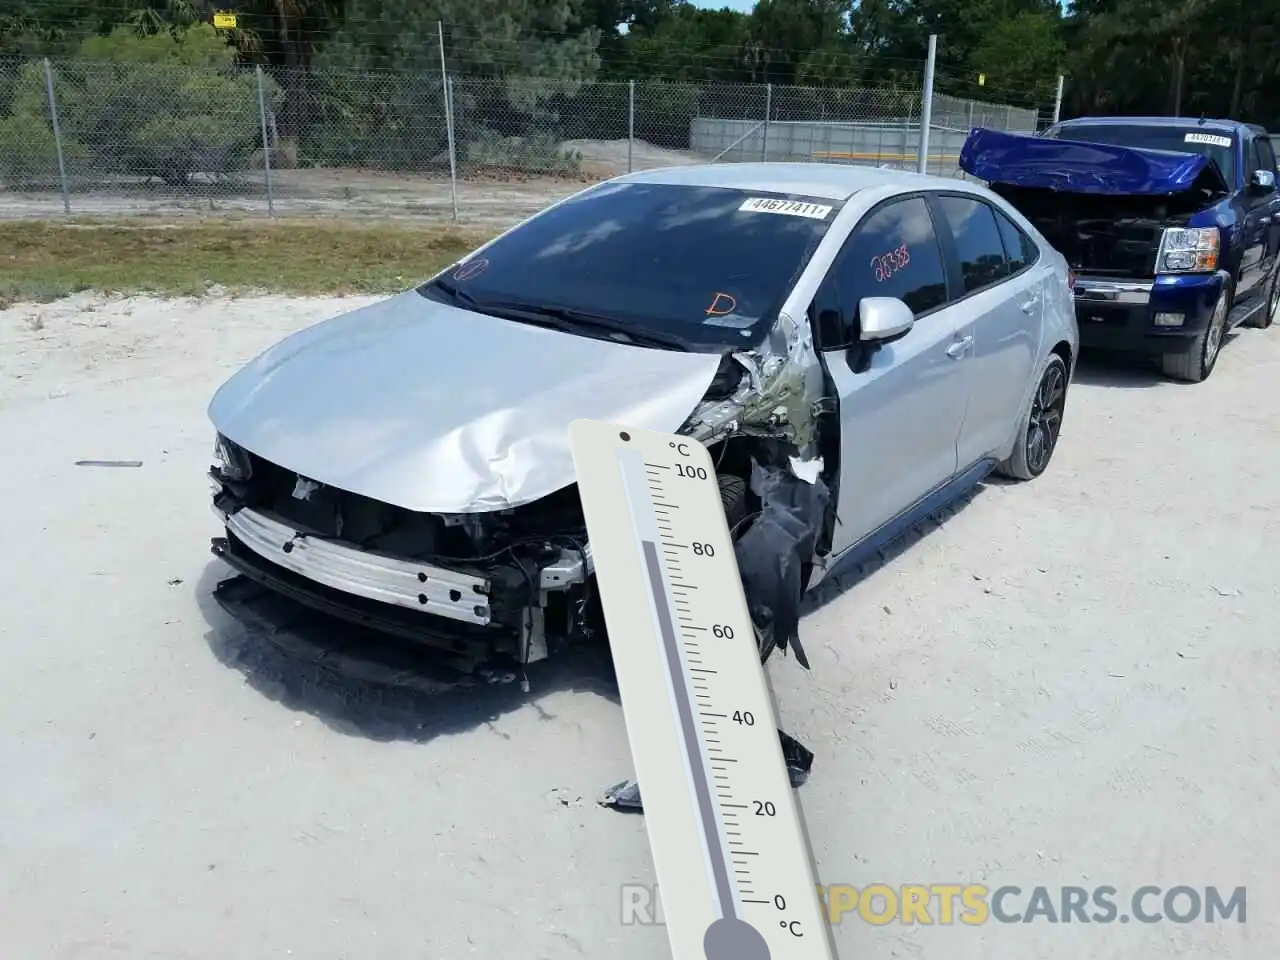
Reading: 80 °C
